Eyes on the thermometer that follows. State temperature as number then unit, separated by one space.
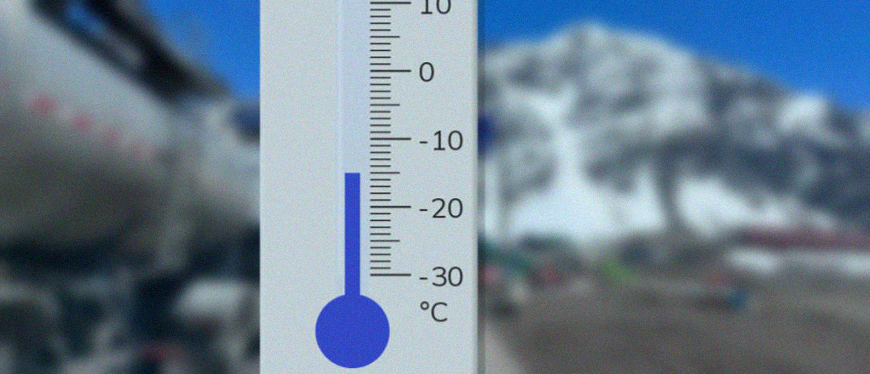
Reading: -15 °C
